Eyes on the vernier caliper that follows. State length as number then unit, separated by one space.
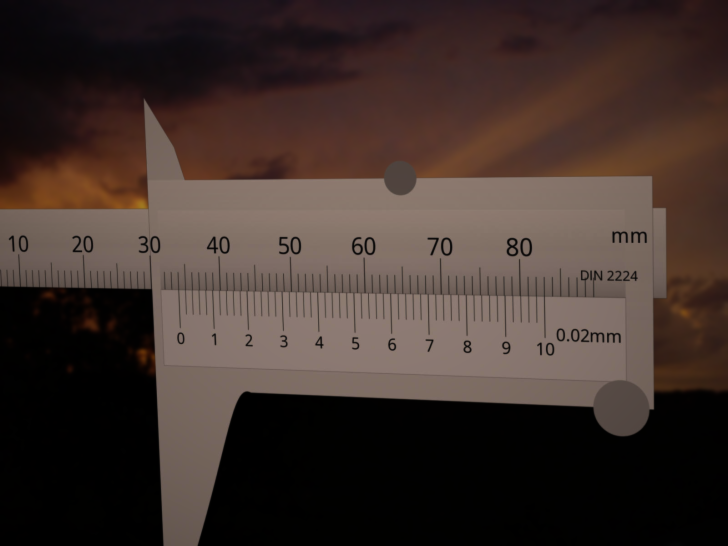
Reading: 34.0 mm
